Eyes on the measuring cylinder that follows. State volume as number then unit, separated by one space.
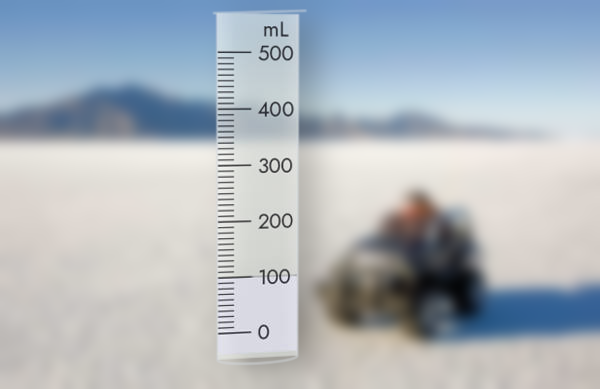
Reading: 100 mL
